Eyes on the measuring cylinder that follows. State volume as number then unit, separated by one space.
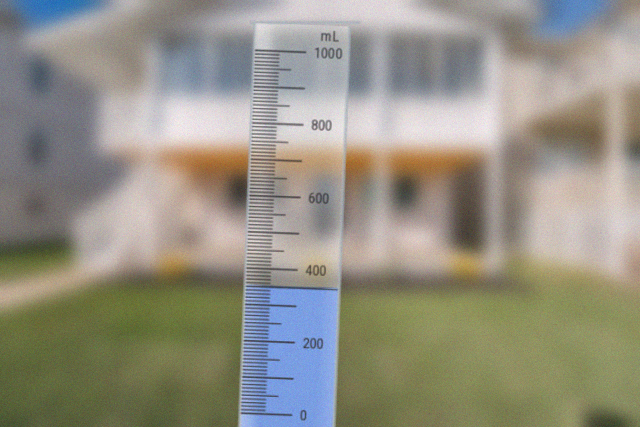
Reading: 350 mL
